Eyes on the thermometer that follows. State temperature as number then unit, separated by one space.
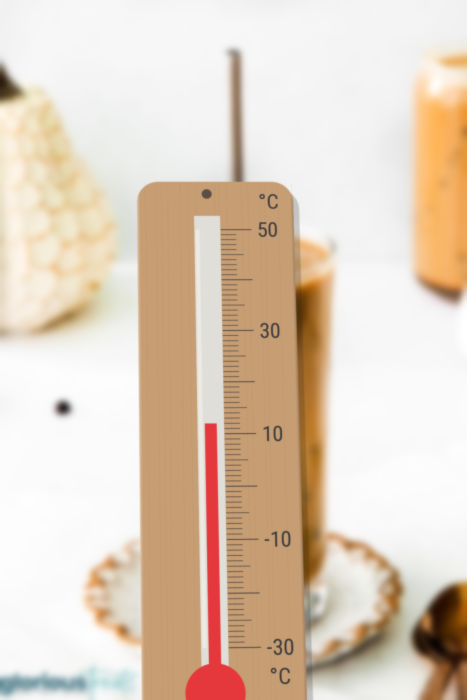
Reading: 12 °C
